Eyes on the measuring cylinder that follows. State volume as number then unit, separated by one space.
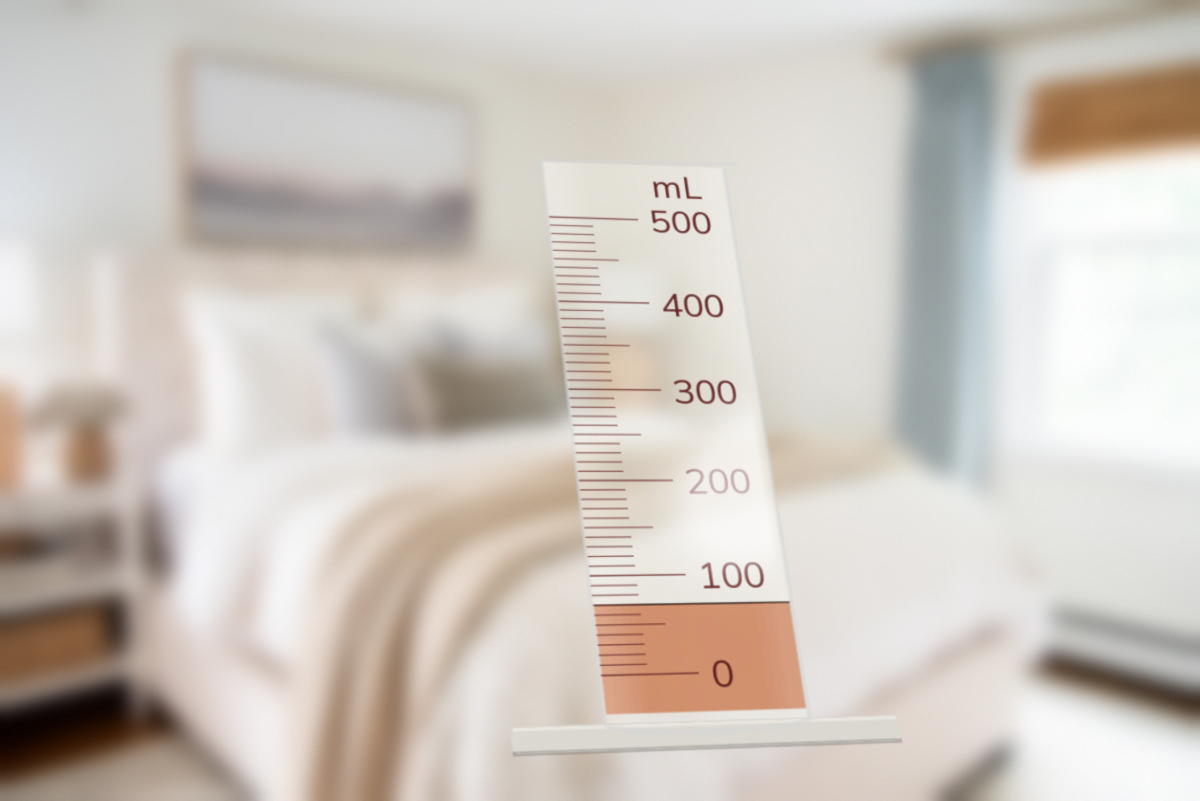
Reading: 70 mL
